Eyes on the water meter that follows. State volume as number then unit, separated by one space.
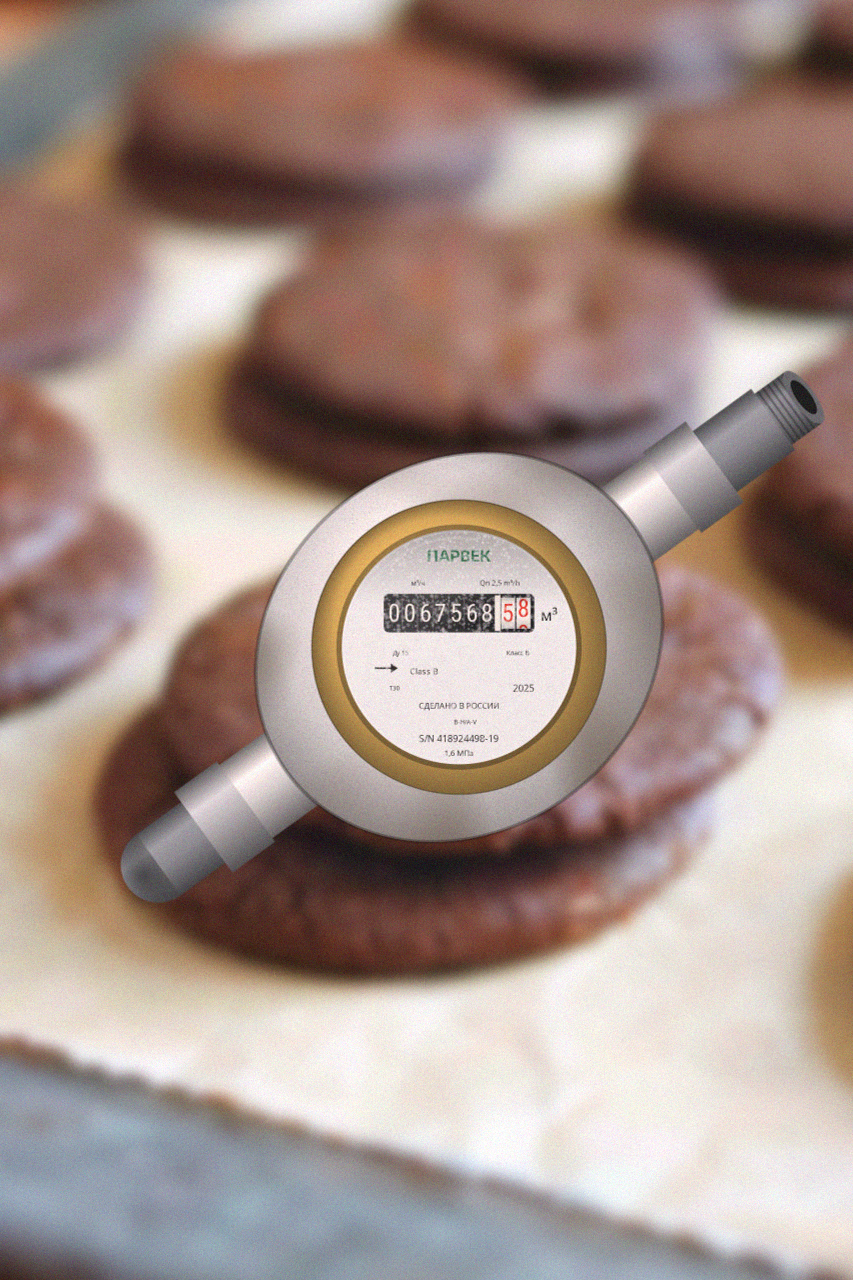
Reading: 67568.58 m³
